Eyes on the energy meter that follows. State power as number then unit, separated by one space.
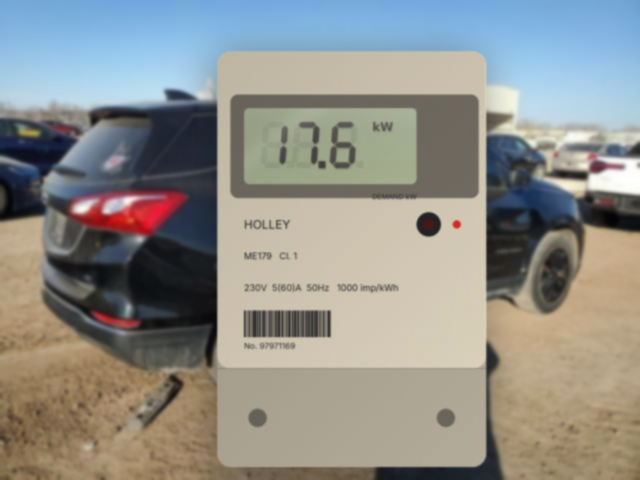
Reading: 17.6 kW
